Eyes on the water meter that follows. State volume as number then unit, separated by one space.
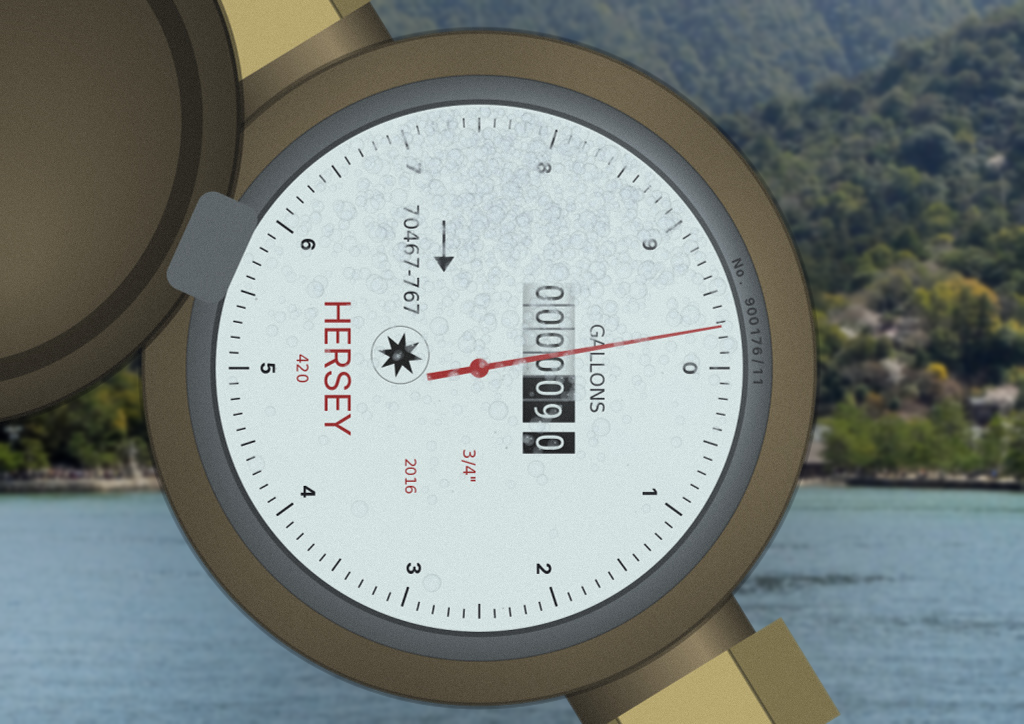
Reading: 89.7 gal
